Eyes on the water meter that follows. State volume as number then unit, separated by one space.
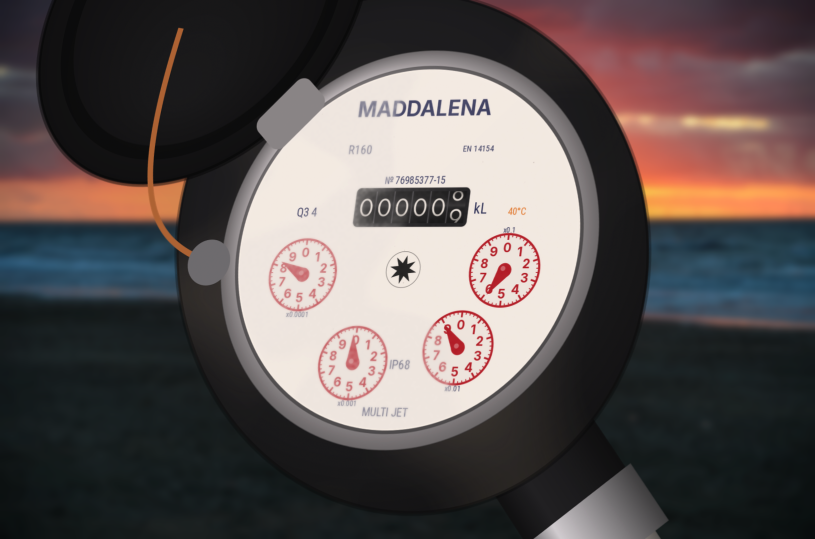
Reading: 8.5898 kL
